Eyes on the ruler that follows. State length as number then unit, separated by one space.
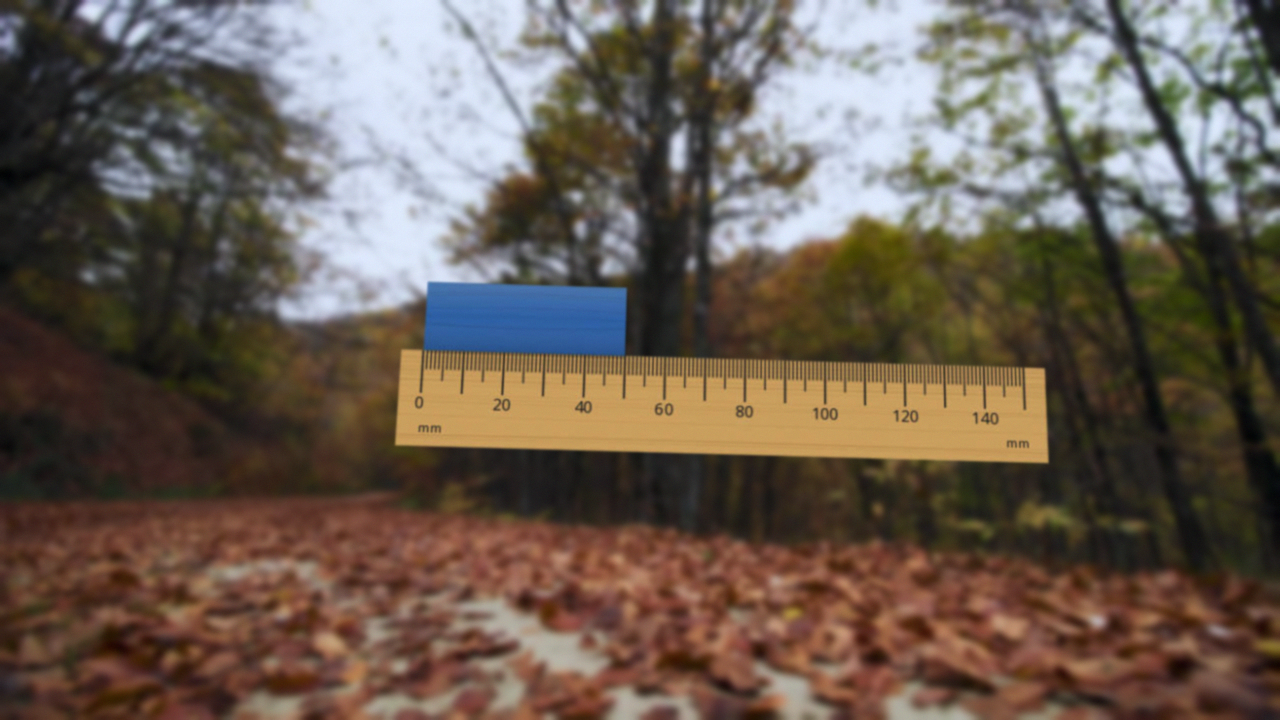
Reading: 50 mm
